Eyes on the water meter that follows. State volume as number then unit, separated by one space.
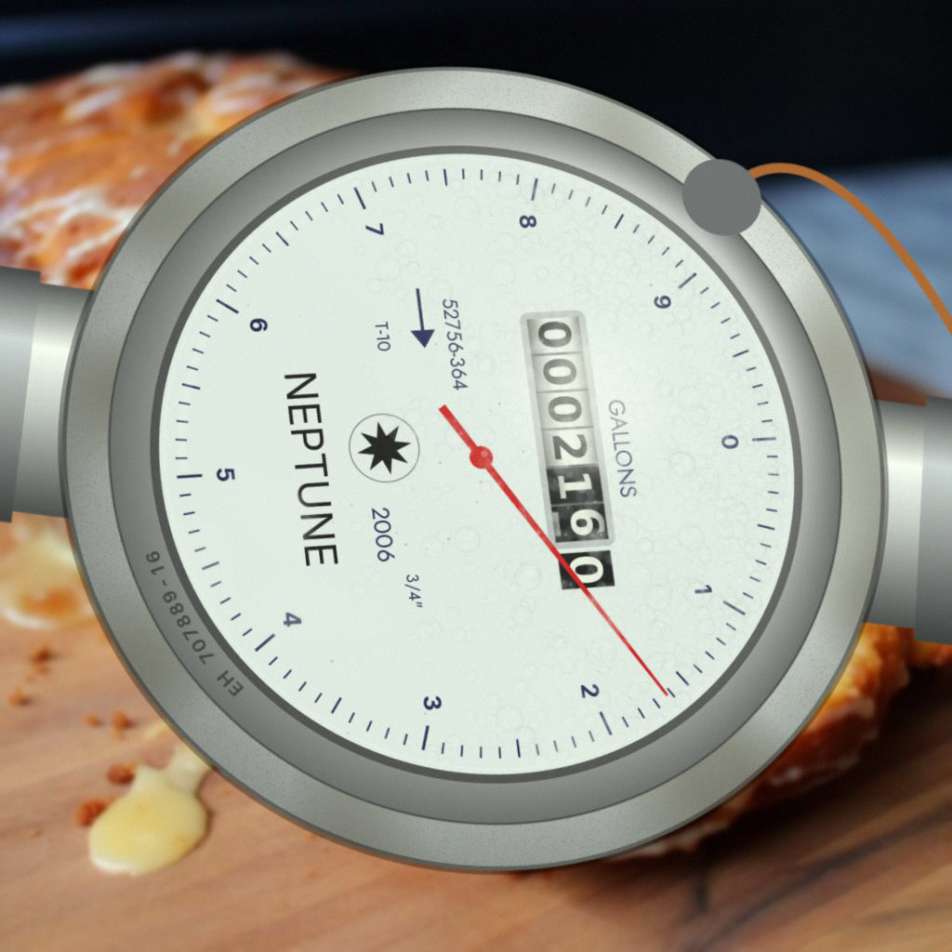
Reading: 2161.6 gal
